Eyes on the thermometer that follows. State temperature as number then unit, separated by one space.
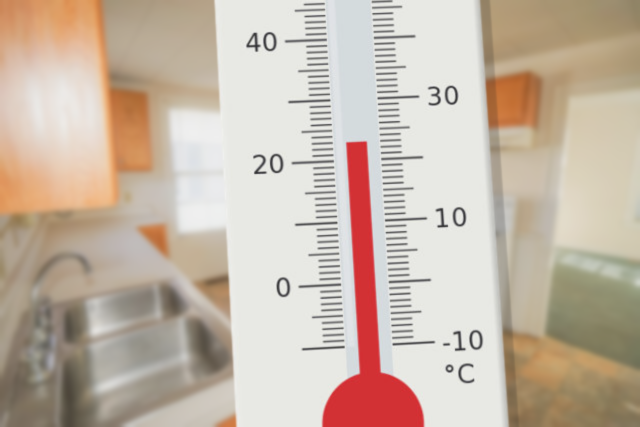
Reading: 23 °C
